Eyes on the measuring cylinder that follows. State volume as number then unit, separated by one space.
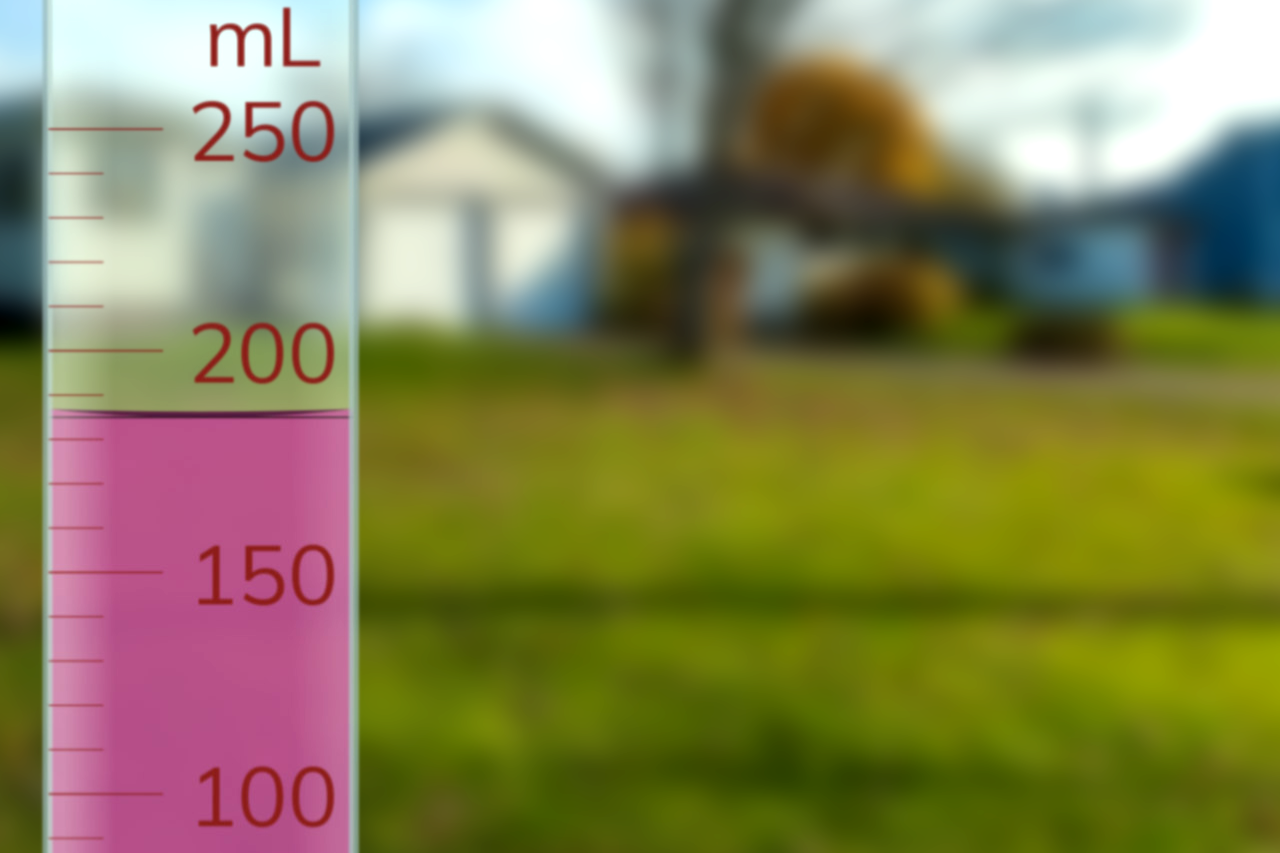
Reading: 185 mL
